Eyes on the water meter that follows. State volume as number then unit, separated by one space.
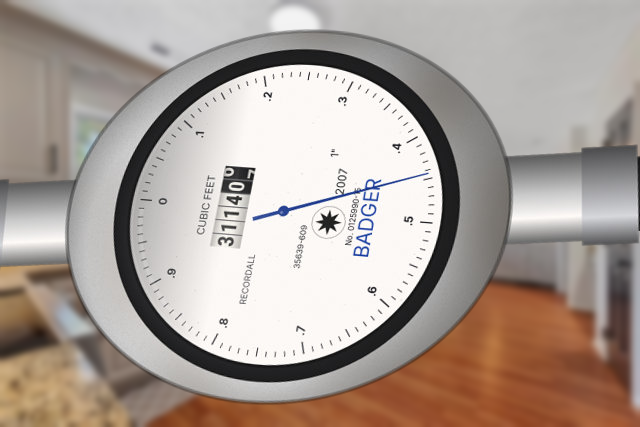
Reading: 311406.44 ft³
